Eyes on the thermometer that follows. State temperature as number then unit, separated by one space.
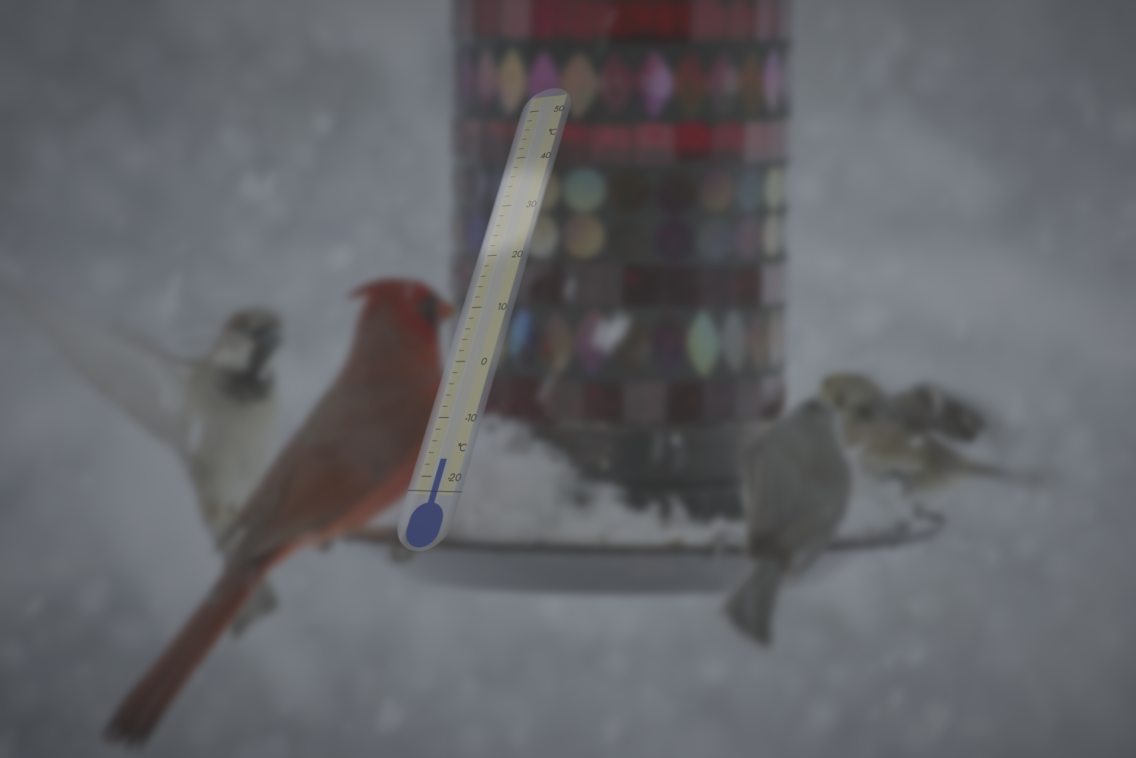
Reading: -17 °C
